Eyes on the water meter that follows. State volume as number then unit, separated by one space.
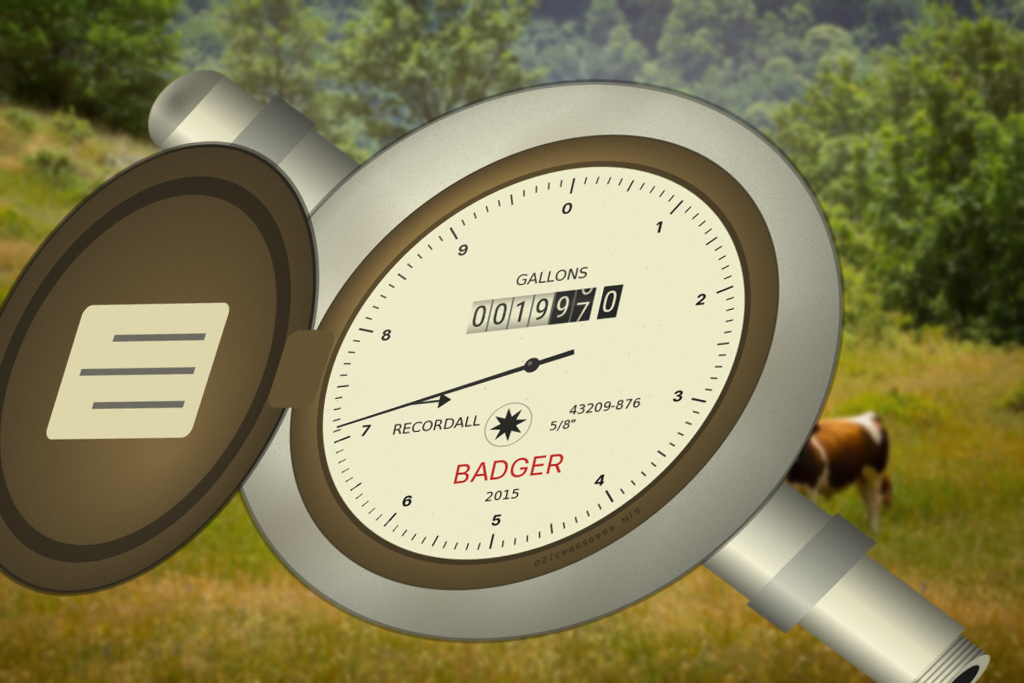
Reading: 19967.1 gal
